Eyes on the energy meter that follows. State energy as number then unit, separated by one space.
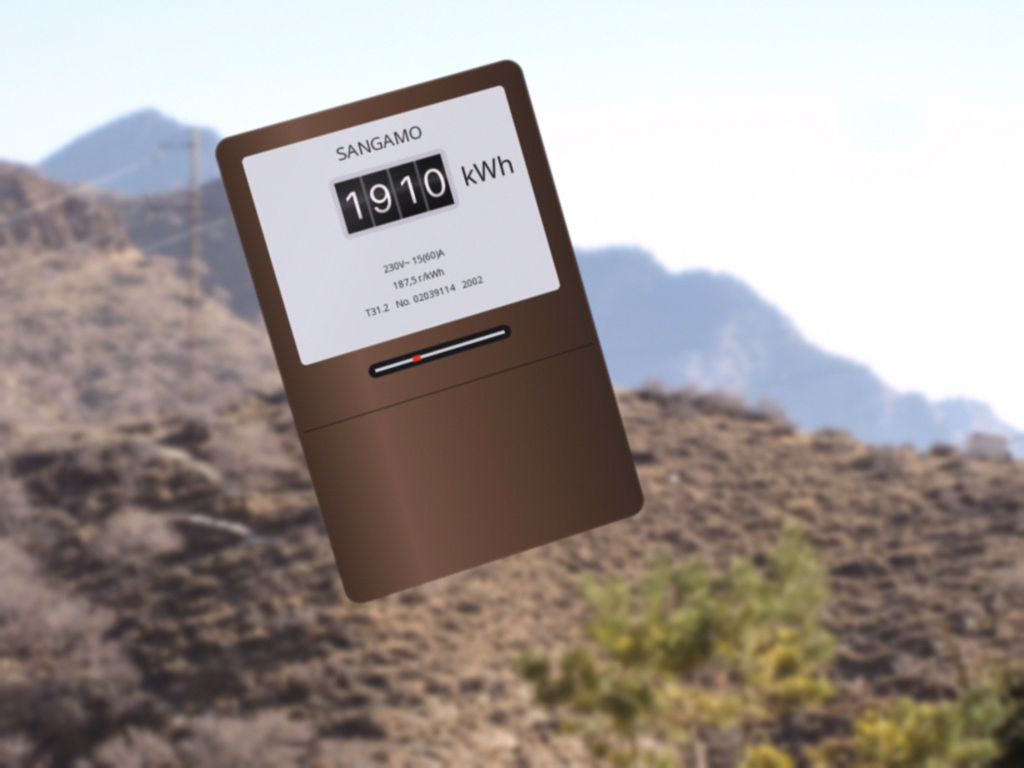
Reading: 1910 kWh
